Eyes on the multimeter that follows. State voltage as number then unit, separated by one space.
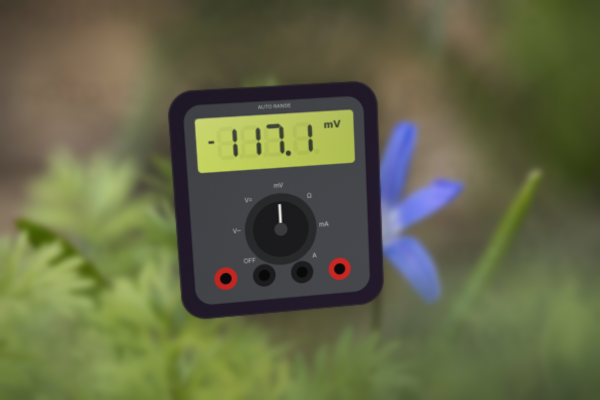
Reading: -117.1 mV
